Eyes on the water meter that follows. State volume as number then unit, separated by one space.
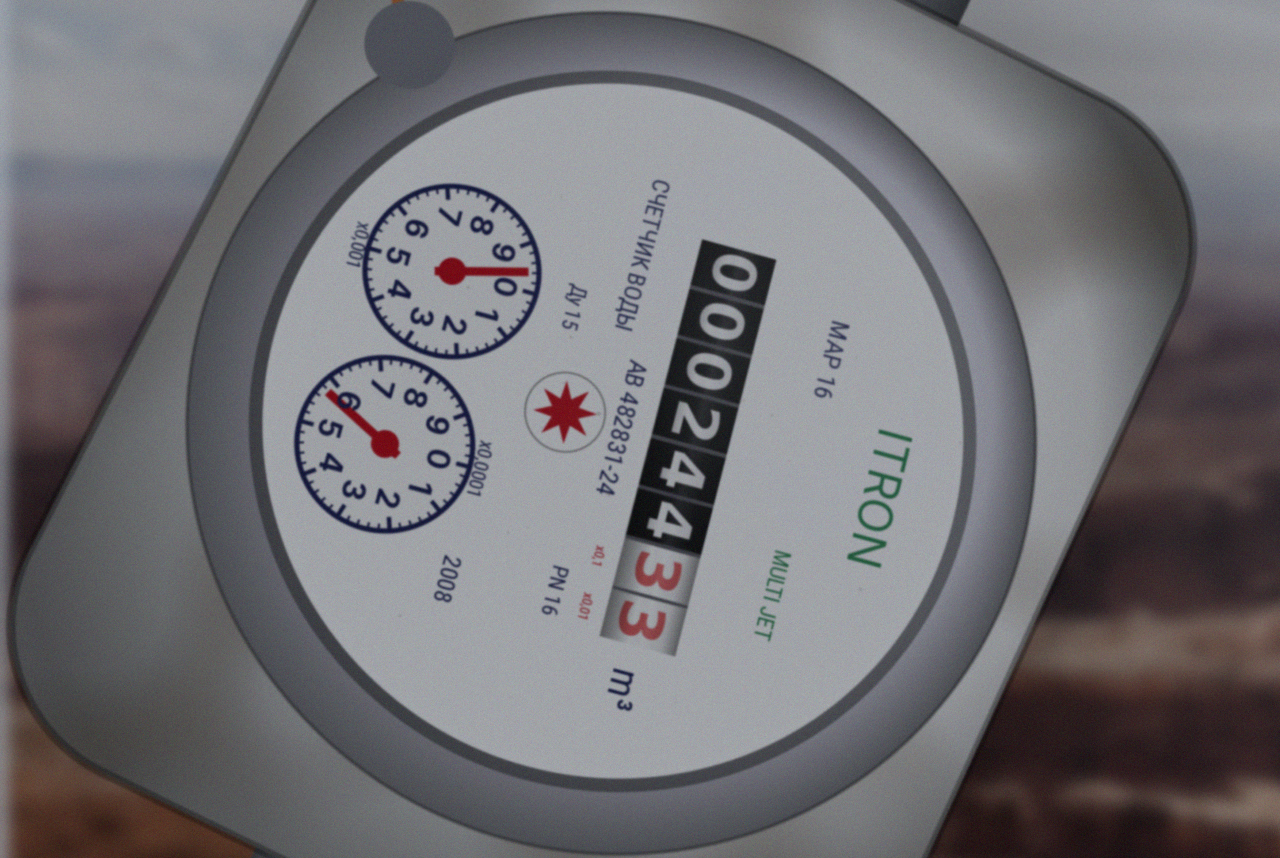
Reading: 244.3295 m³
